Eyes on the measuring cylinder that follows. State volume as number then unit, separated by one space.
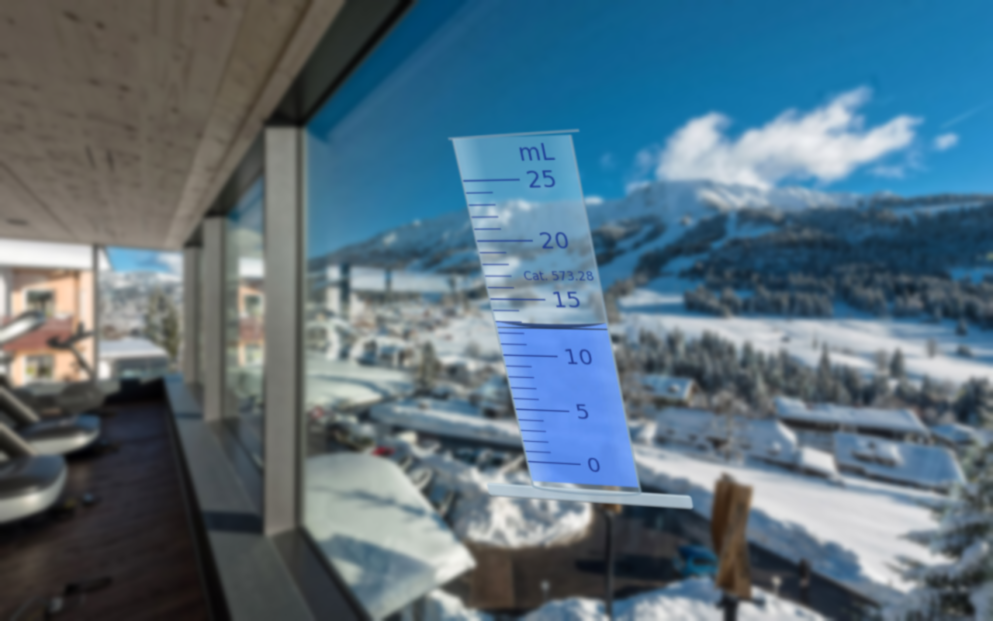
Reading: 12.5 mL
